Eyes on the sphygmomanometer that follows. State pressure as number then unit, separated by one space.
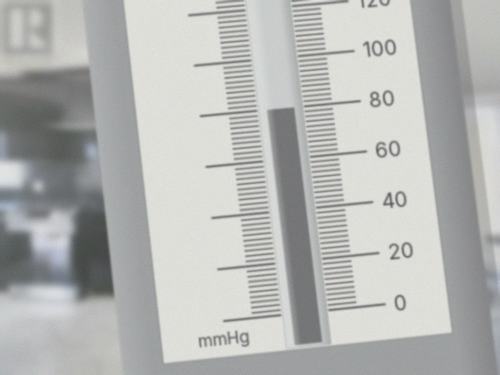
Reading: 80 mmHg
